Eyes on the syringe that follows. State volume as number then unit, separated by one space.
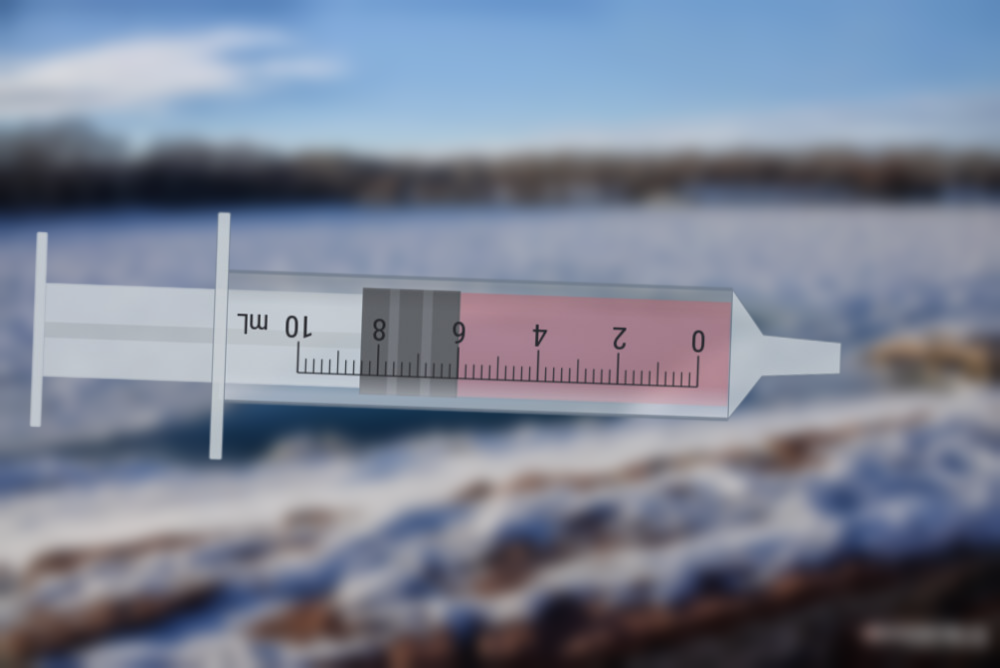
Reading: 6 mL
